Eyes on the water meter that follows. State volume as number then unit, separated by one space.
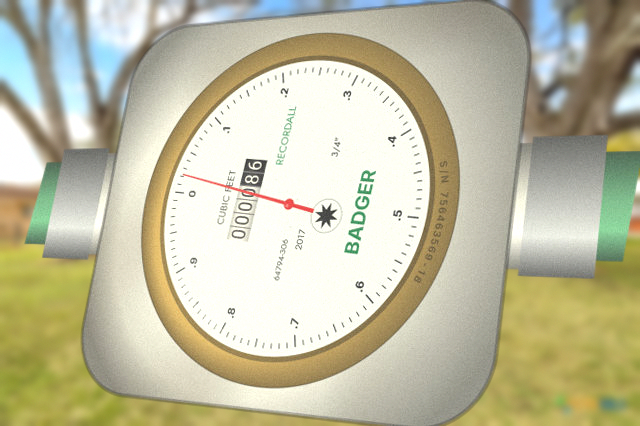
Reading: 86.02 ft³
